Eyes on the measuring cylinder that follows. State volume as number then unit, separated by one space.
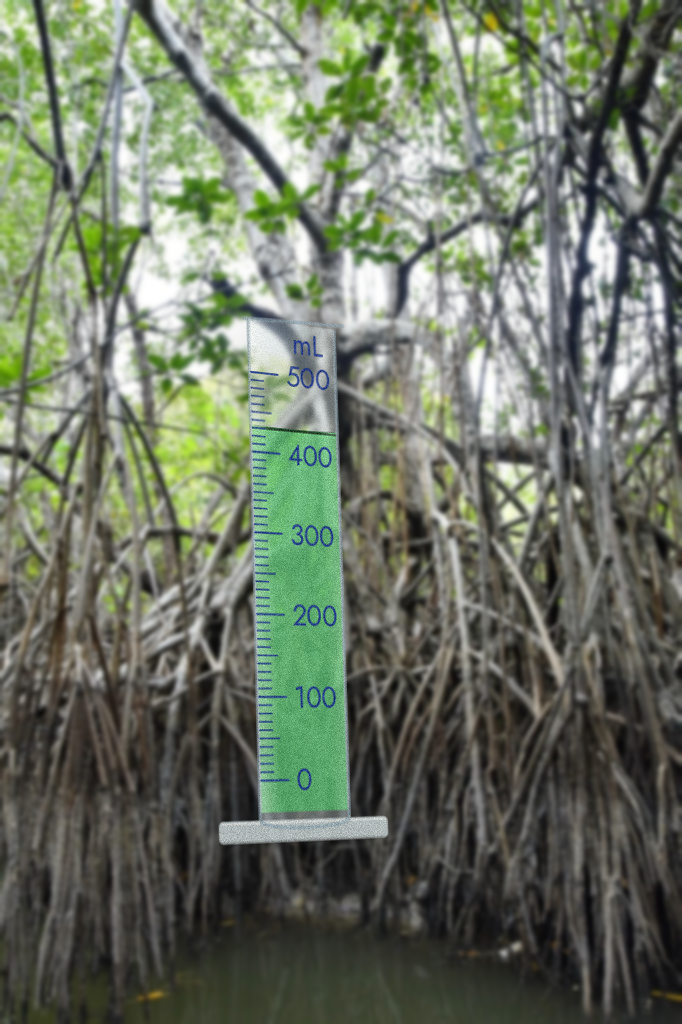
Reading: 430 mL
